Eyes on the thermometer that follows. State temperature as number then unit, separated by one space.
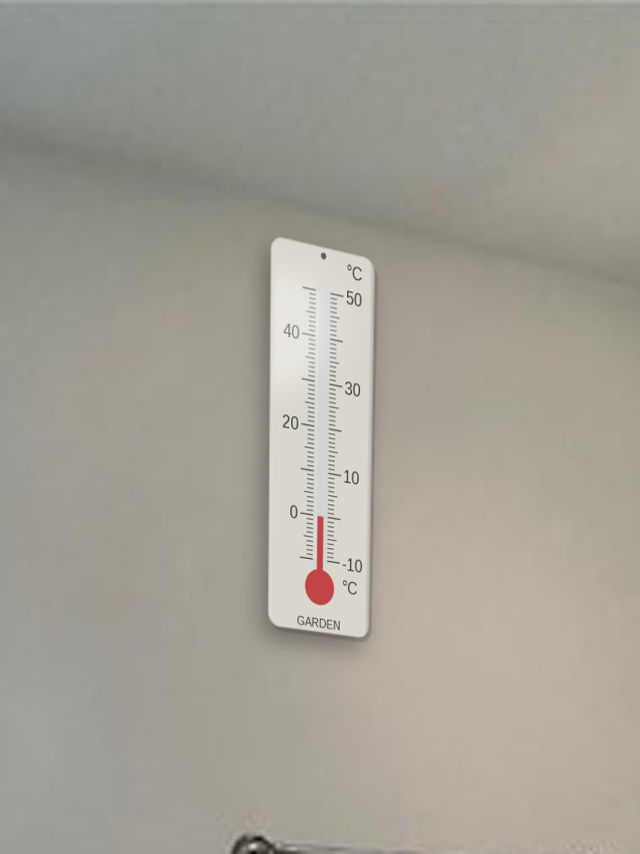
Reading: 0 °C
